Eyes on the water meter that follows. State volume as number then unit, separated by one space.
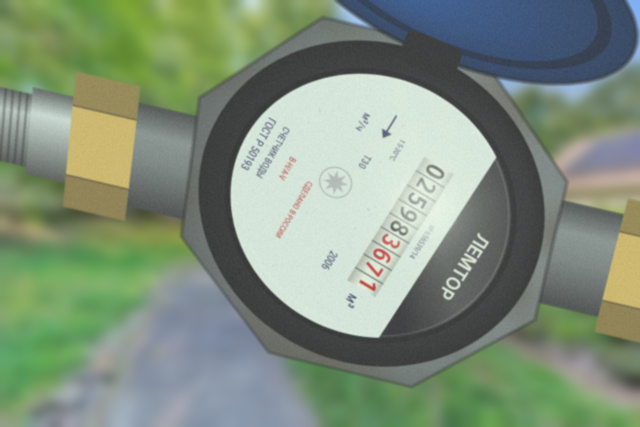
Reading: 2598.3671 m³
